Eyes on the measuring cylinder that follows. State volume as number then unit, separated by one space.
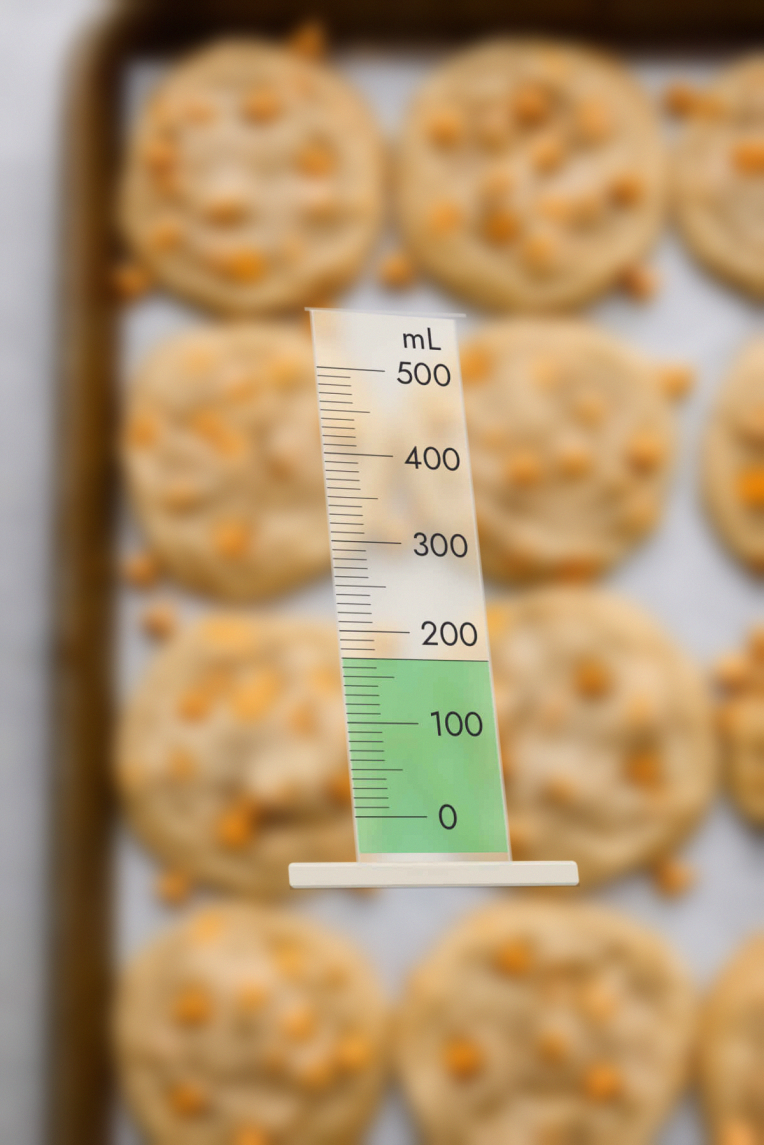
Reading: 170 mL
